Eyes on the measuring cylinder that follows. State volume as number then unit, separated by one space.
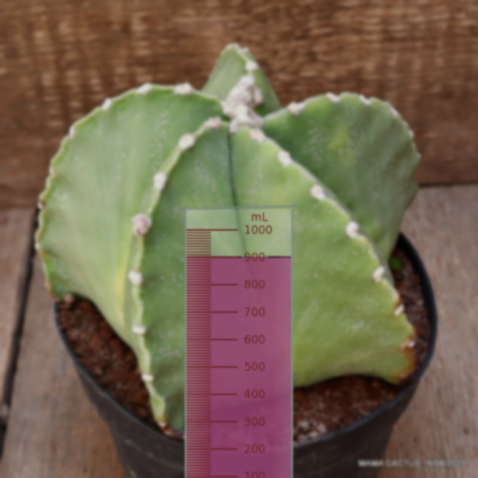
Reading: 900 mL
